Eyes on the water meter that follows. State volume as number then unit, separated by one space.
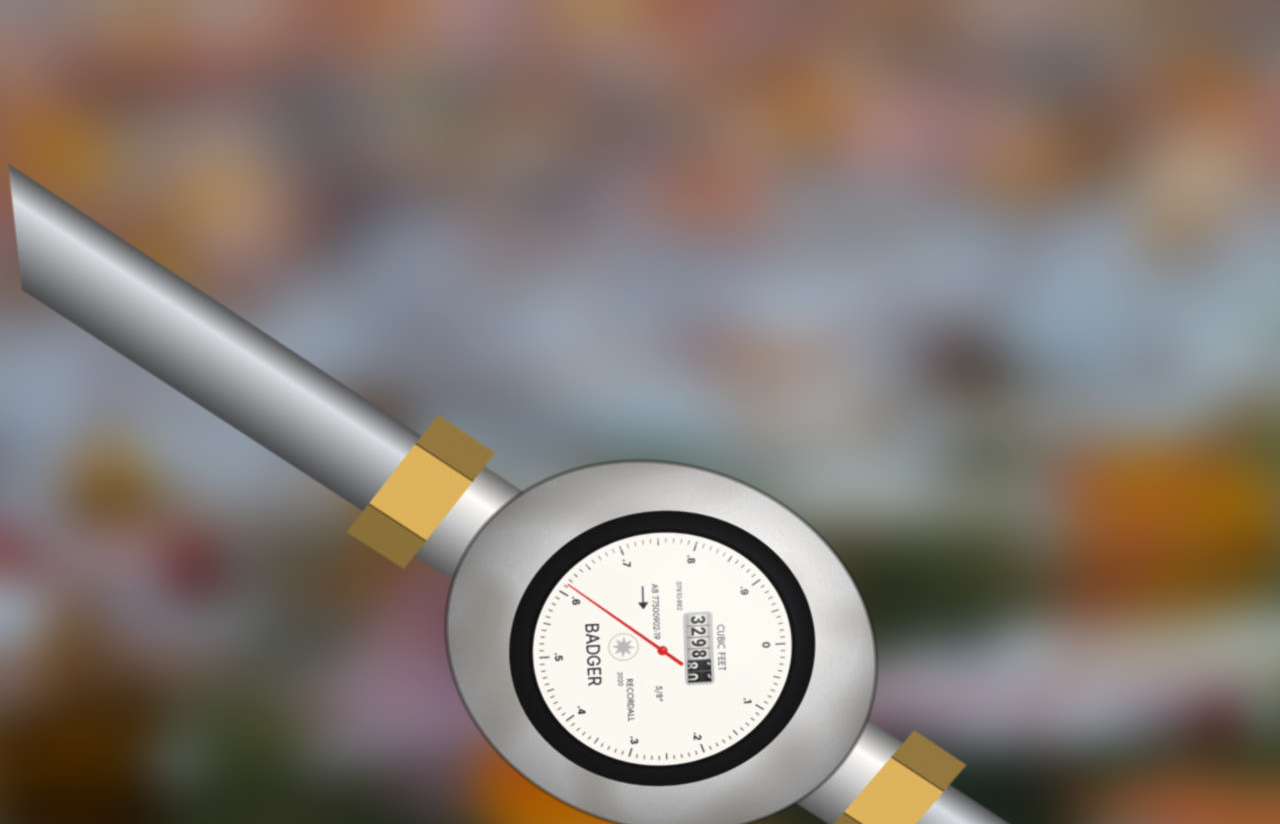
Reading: 329879.61 ft³
